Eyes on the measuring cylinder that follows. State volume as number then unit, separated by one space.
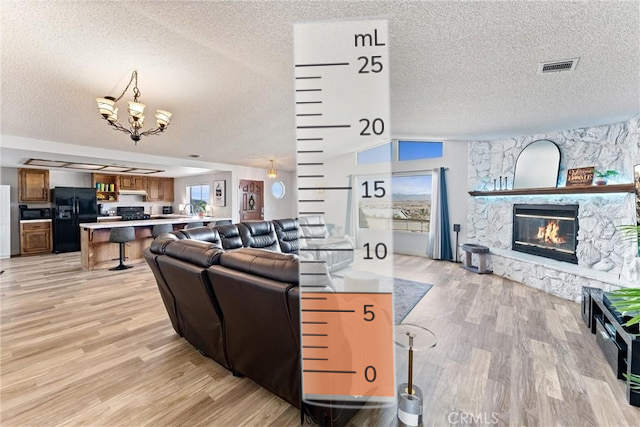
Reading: 6.5 mL
